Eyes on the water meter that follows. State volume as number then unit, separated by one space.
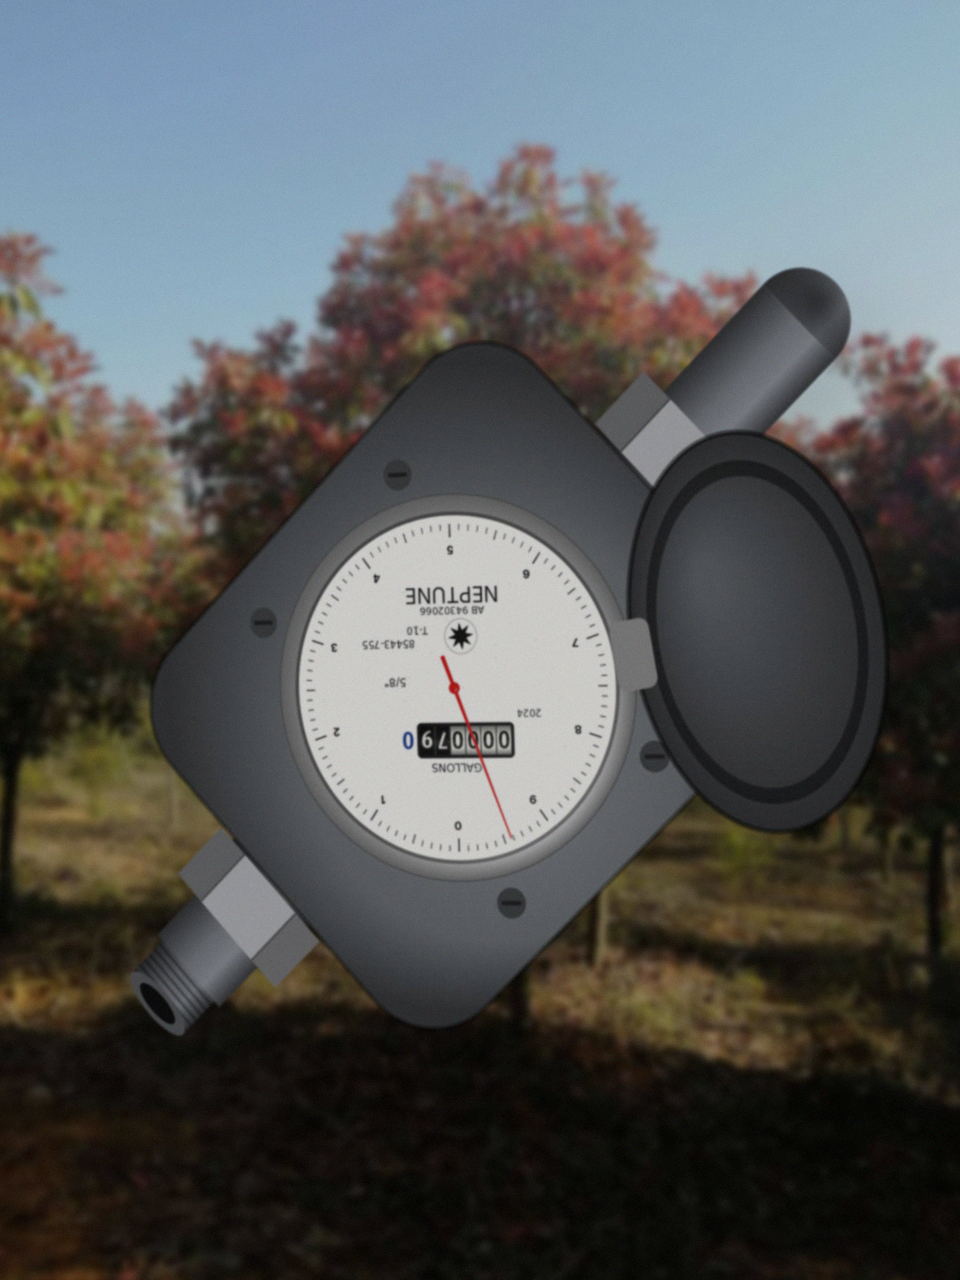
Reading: 789.4 gal
